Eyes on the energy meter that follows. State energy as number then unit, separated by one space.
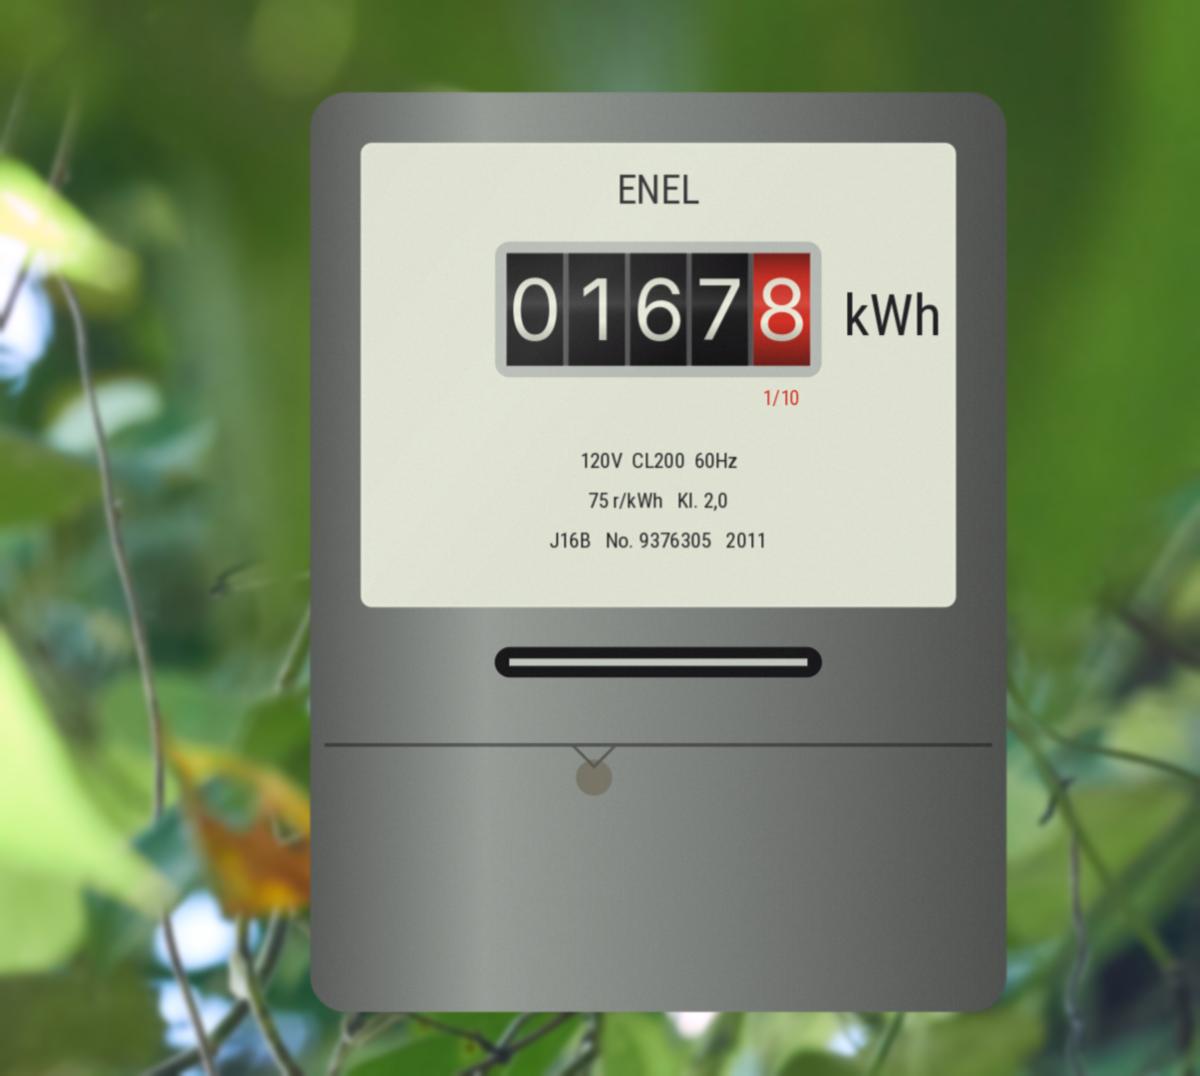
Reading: 167.8 kWh
